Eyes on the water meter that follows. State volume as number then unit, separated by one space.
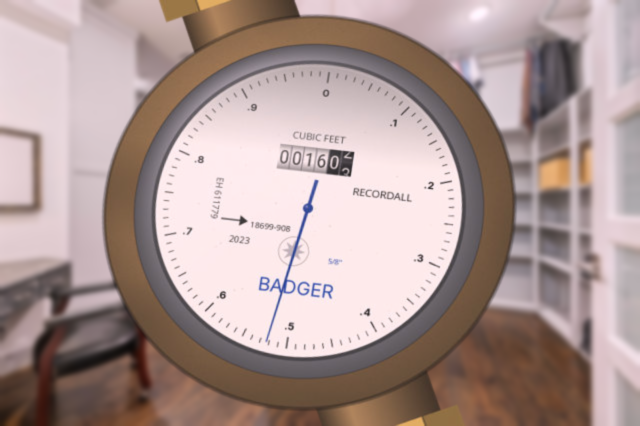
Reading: 1602.52 ft³
